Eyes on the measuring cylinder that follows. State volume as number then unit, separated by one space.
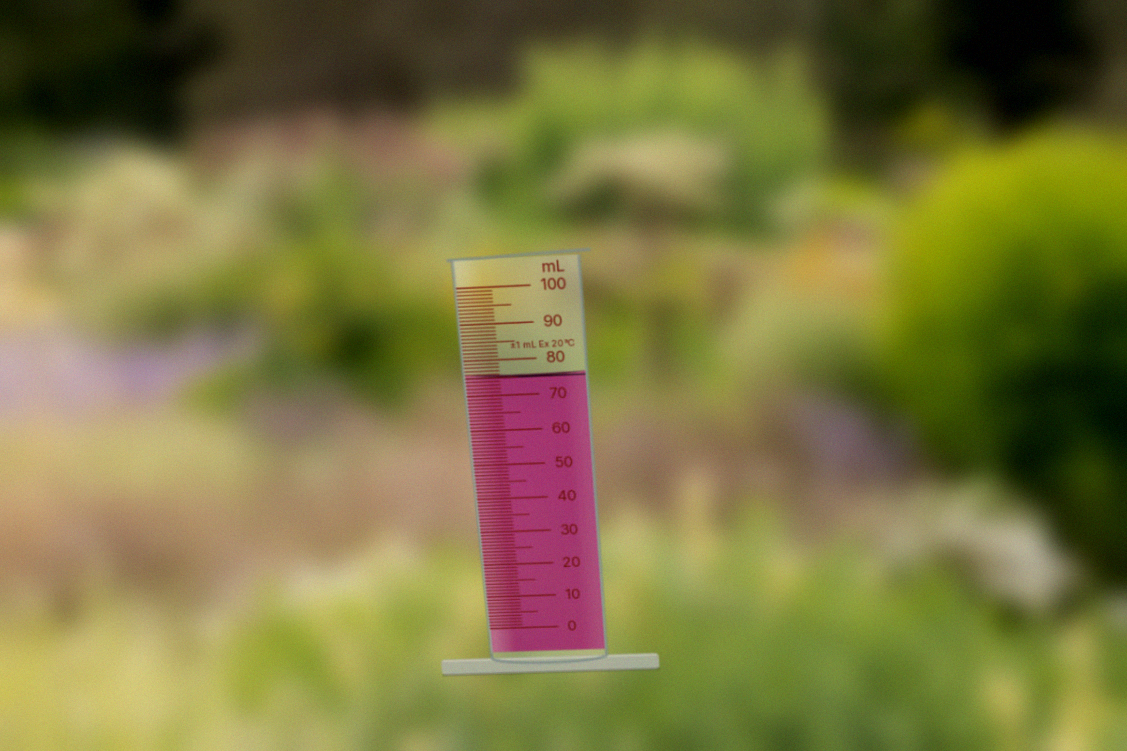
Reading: 75 mL
